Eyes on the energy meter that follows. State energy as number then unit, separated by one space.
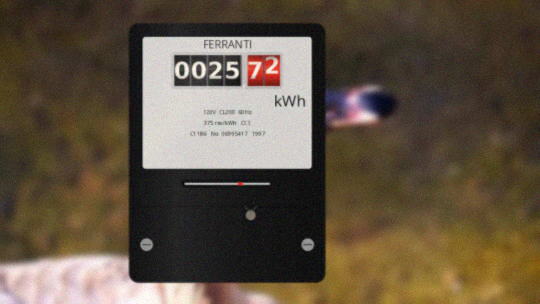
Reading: 25.72 kWh
